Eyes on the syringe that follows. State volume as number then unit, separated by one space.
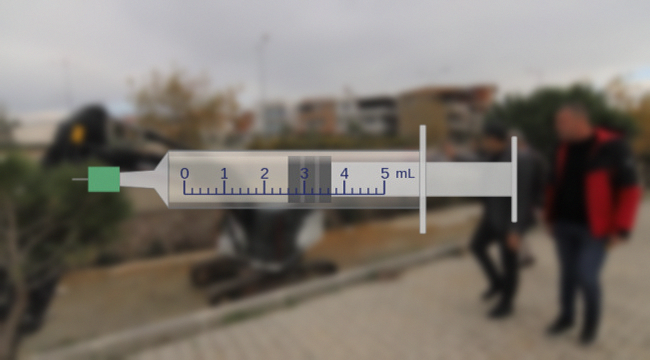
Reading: 2.6 mL
